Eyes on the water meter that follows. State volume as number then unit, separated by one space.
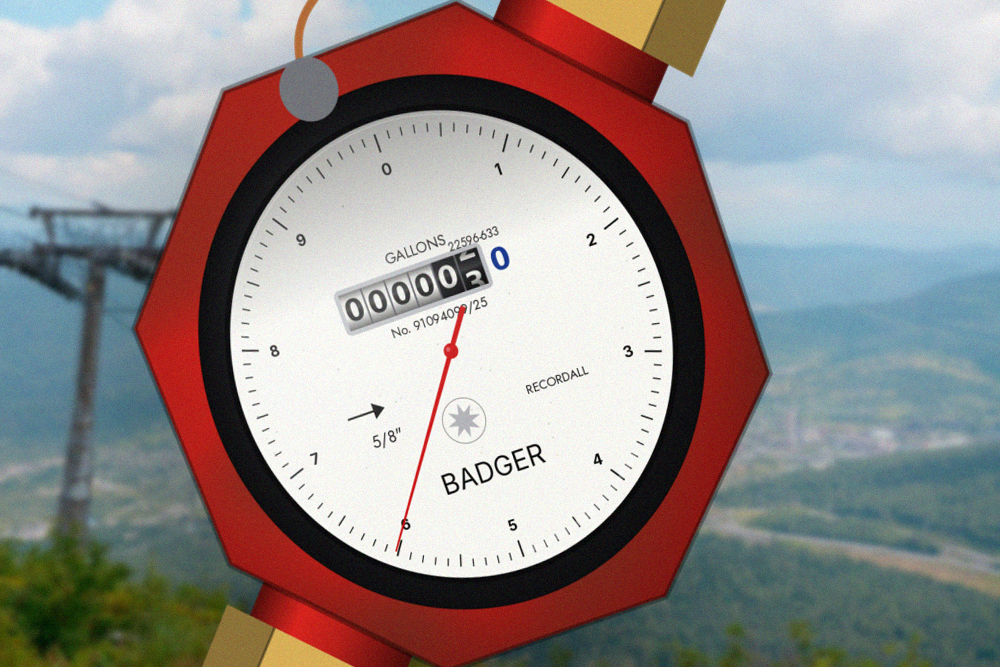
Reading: 26.0 gal
